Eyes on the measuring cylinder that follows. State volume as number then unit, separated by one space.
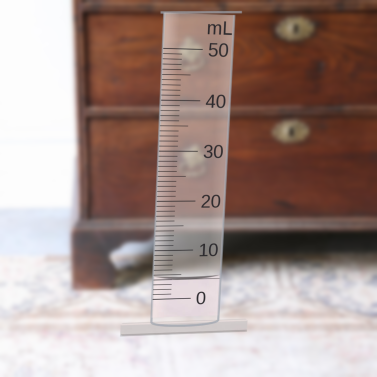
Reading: 4 mL
